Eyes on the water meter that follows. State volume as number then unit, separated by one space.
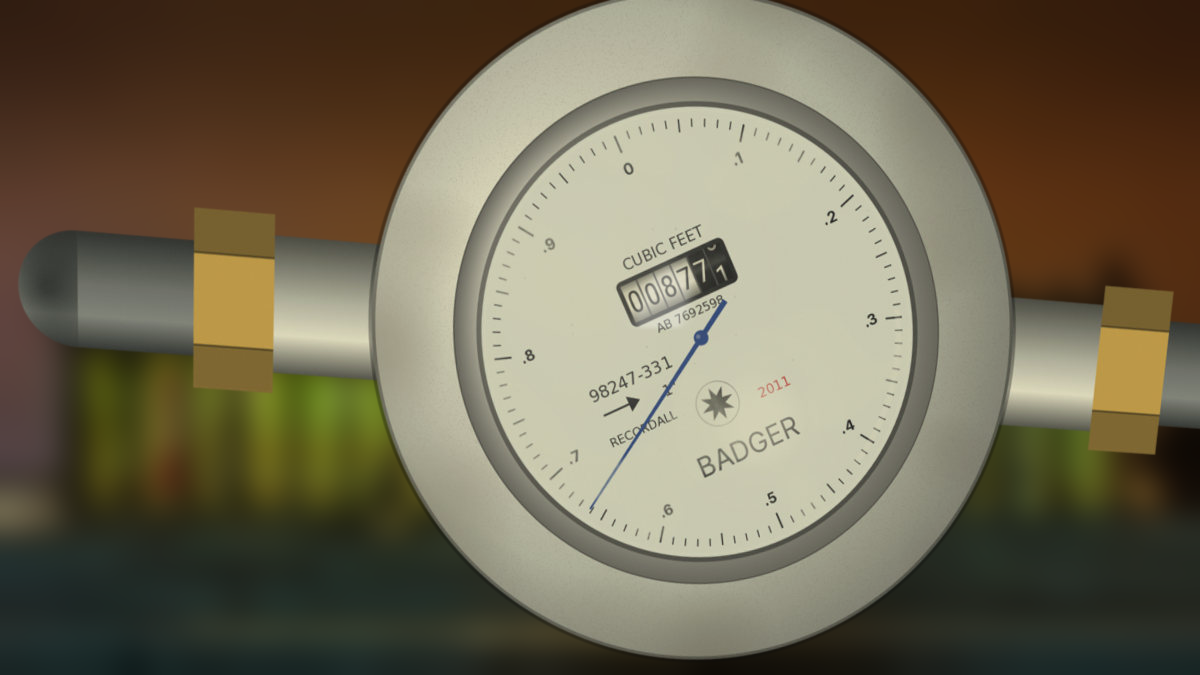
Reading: 8770.66 ft³
